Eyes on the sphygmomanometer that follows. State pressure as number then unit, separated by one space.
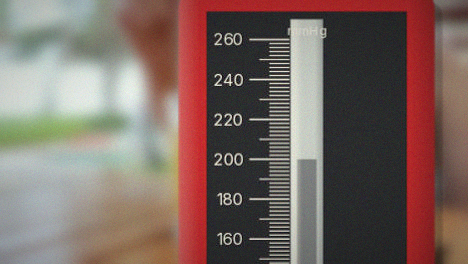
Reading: 200 mmHg
